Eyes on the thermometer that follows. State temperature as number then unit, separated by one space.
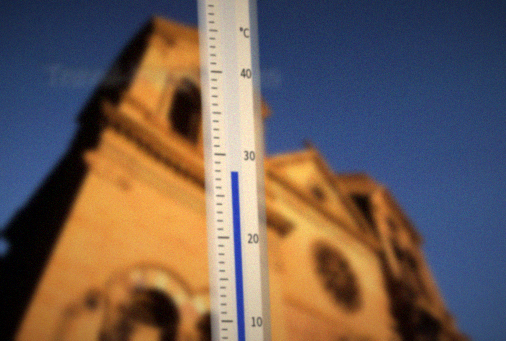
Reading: 28 °C
